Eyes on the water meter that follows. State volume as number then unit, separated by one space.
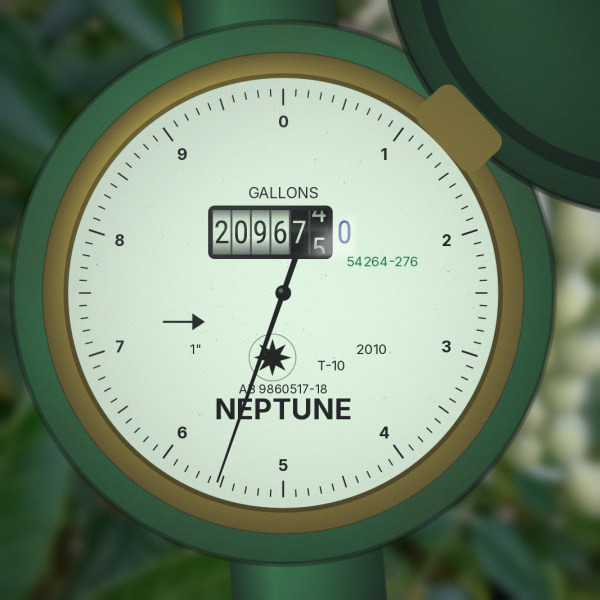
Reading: 2096745.5 gal
